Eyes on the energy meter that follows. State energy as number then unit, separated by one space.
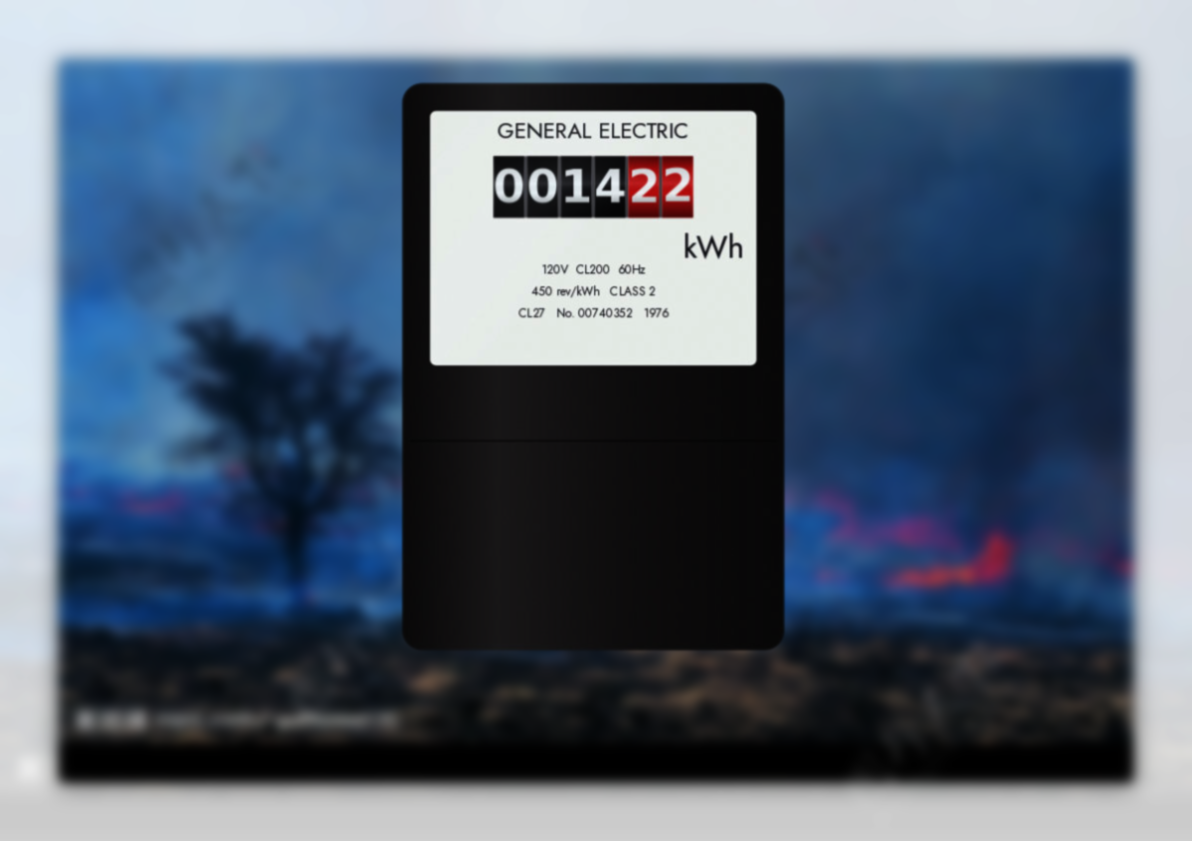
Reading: 14.22 kWh
